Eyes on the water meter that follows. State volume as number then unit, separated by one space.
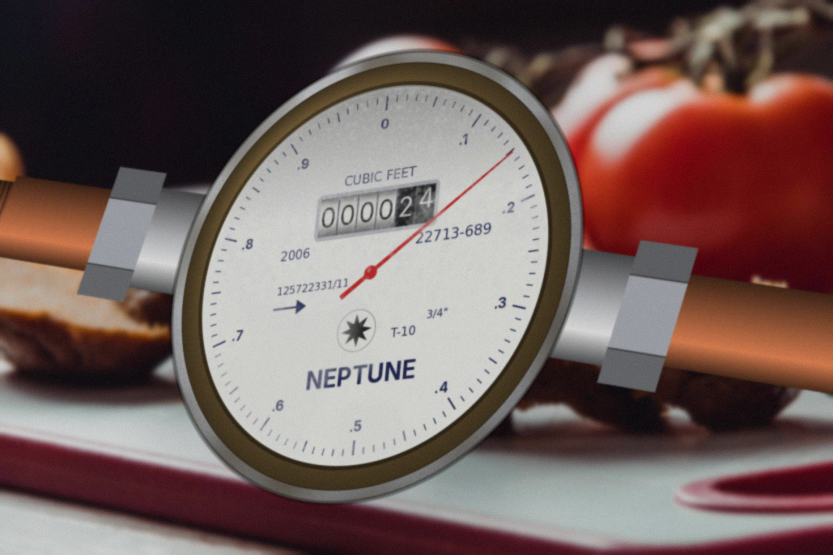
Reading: 24.15 ft³
